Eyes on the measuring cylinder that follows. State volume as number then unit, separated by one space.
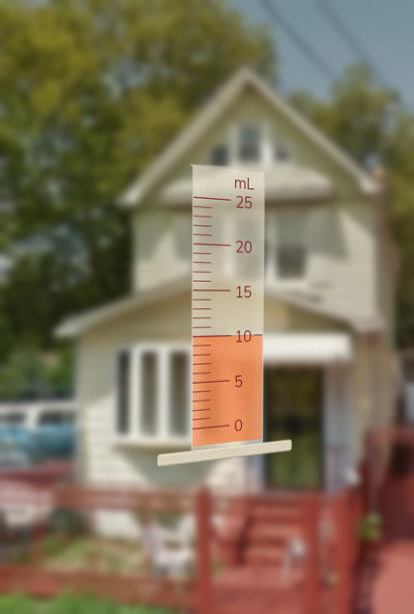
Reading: 10 mL
